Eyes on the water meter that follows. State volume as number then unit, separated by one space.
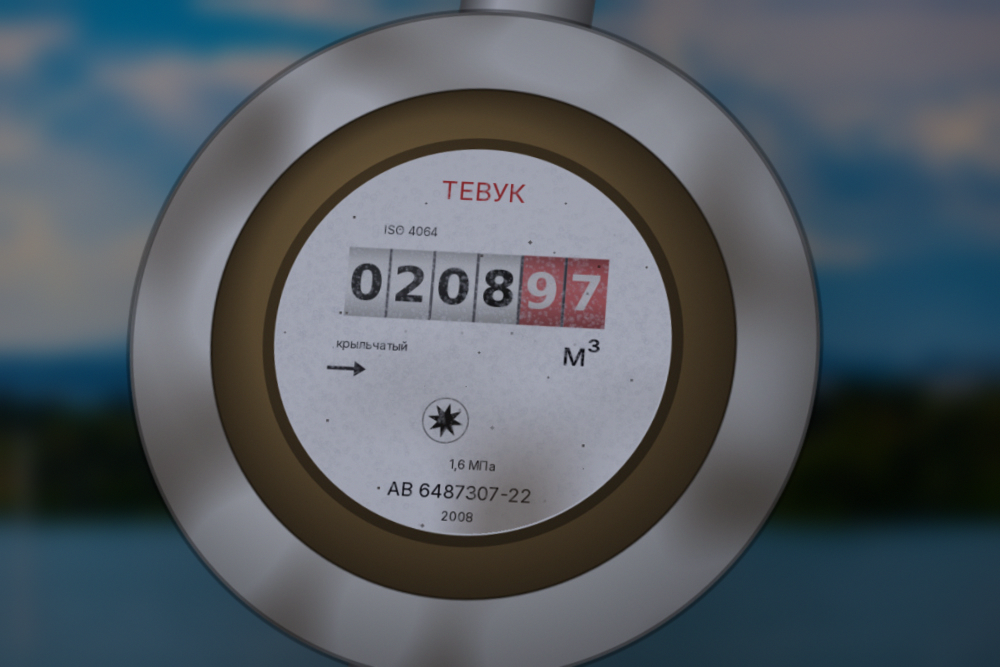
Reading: 208.97 m³
